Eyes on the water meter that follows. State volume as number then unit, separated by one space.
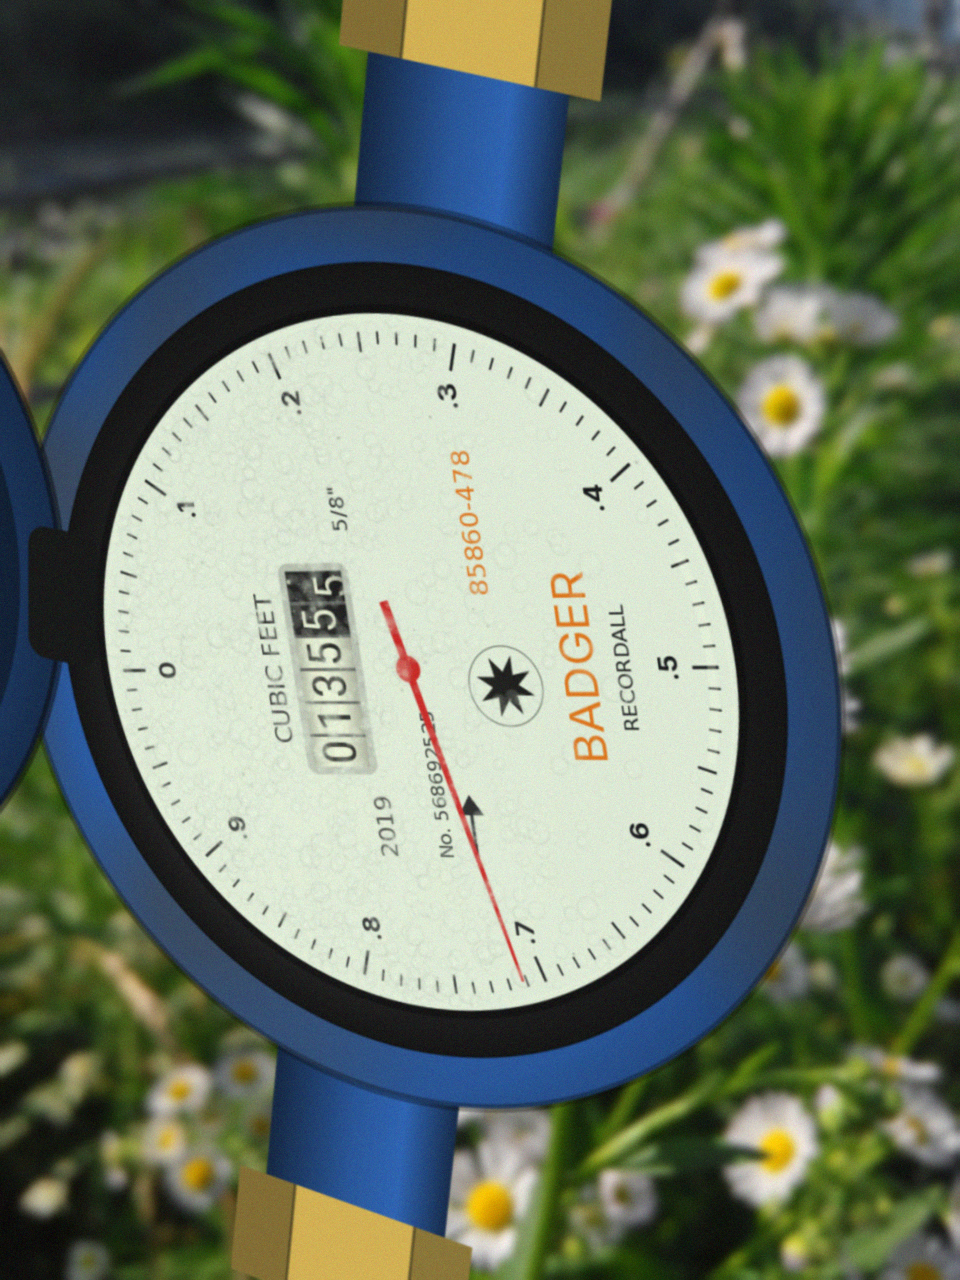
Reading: 13554.71 ft³
